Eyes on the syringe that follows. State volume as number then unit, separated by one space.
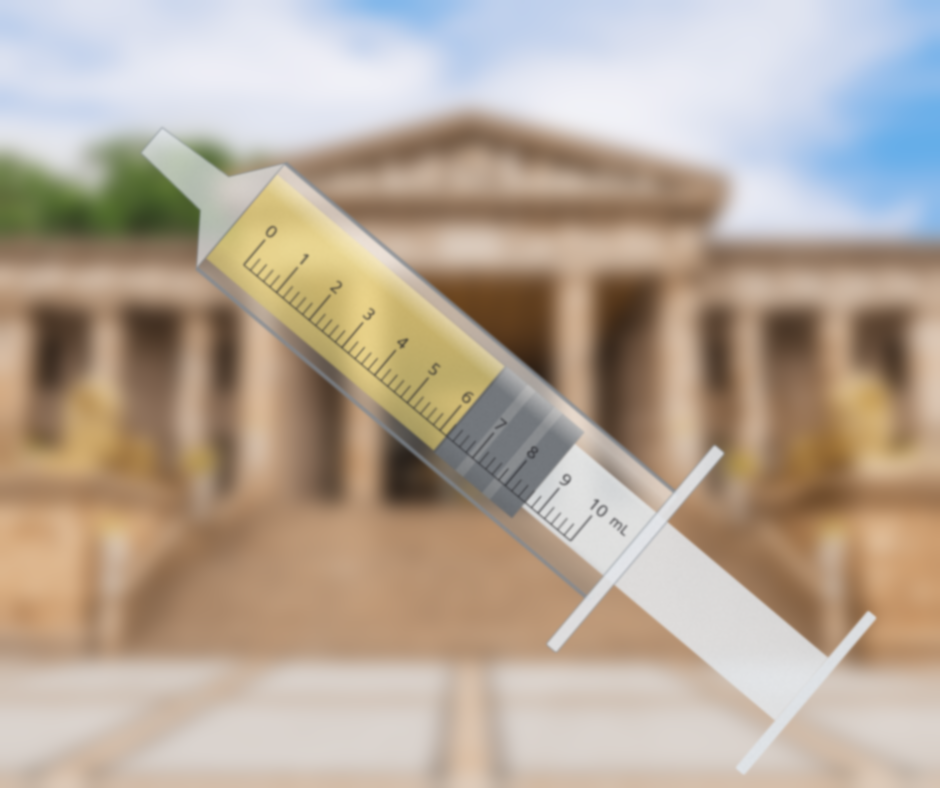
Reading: 6.2 mL
